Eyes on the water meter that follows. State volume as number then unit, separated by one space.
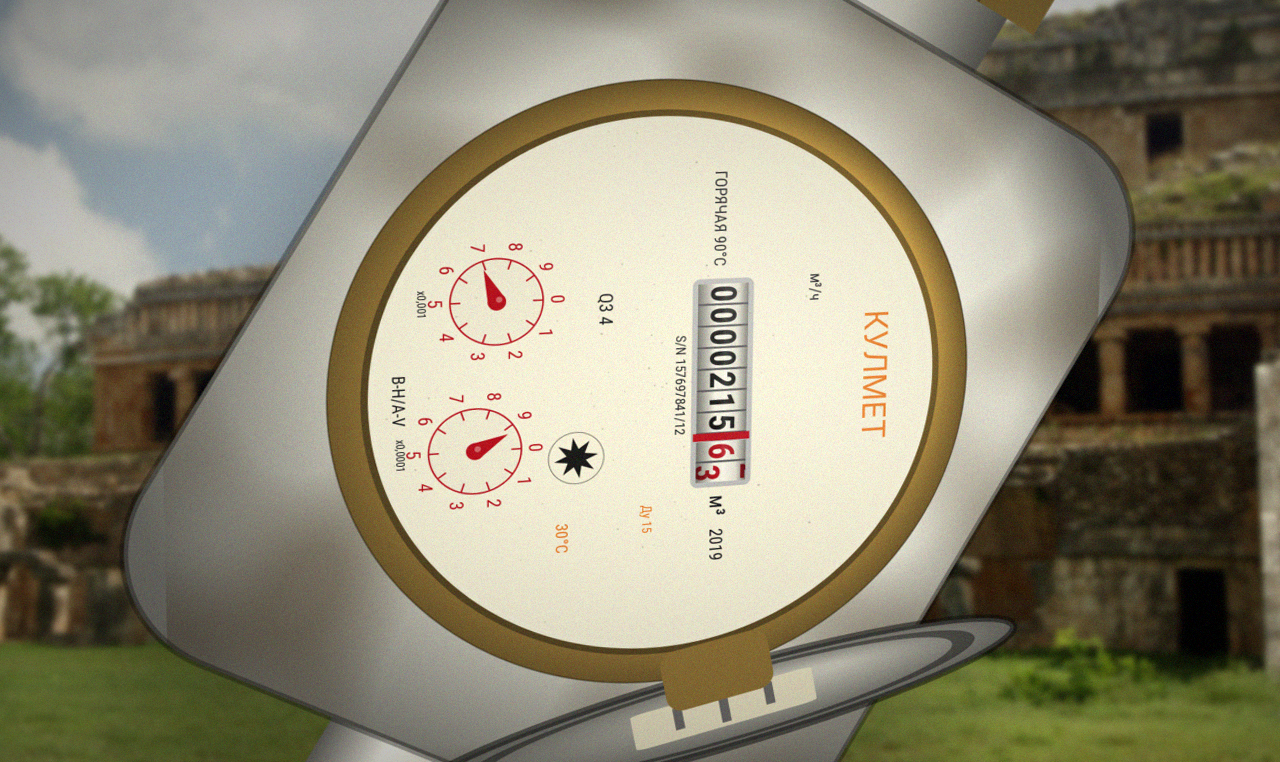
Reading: 215.6269 m³
